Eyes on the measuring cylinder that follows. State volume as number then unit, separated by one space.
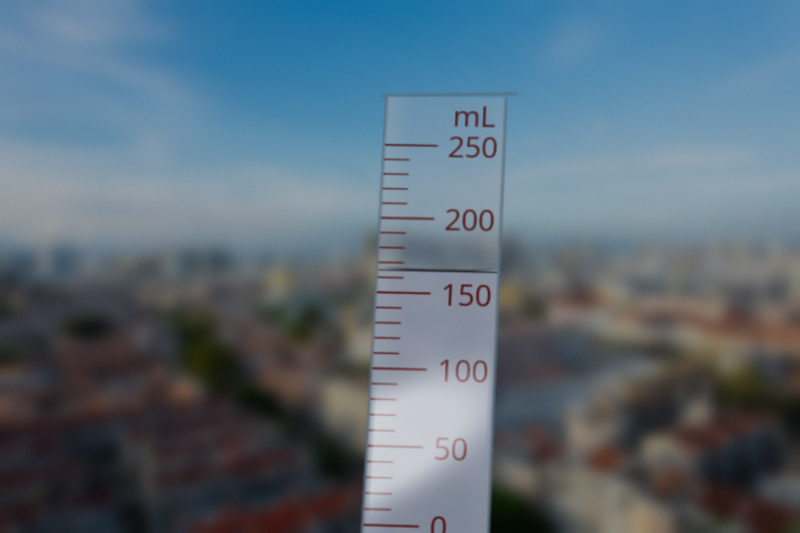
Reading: 165 mL
